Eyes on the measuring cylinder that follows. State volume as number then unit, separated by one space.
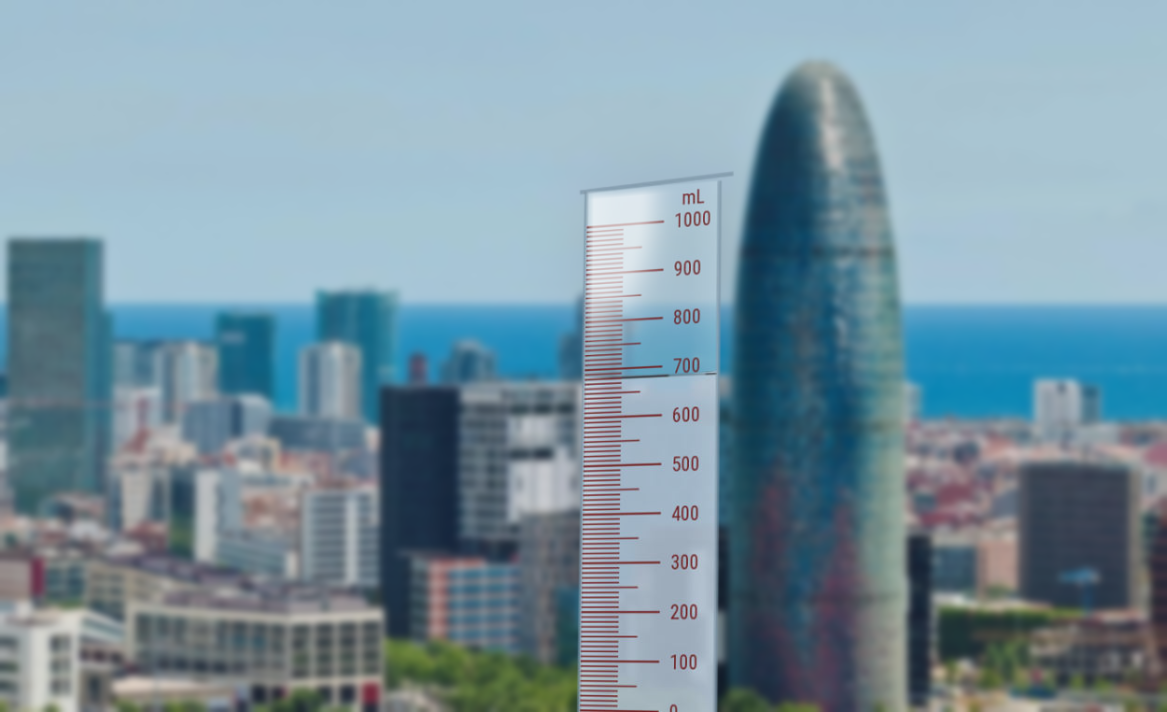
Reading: 680 mL
